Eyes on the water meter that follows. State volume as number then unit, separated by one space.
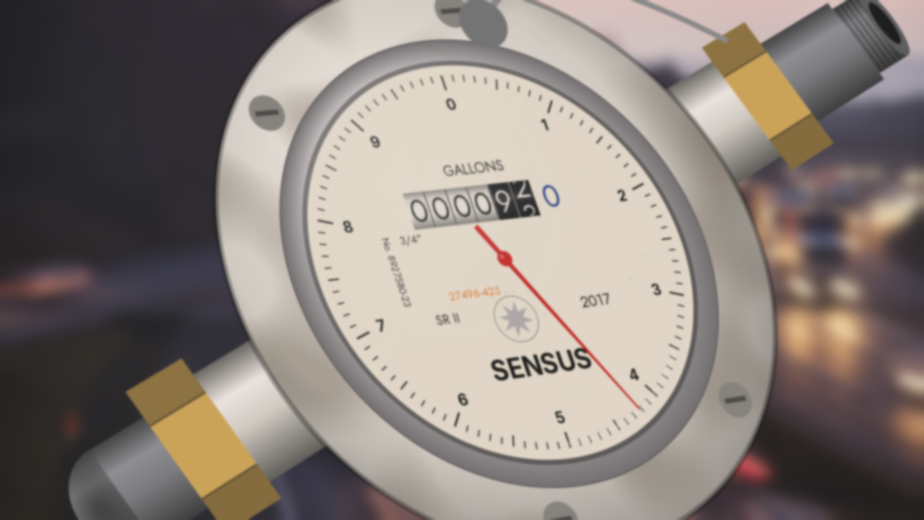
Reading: 924.2 gal
